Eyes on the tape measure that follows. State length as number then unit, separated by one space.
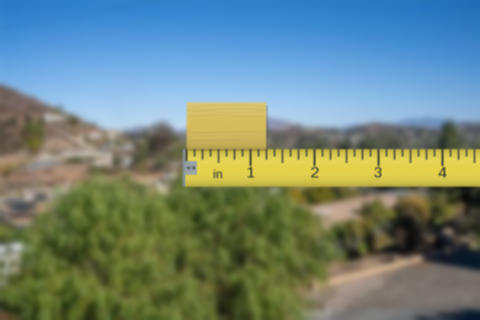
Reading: 1.25 in
